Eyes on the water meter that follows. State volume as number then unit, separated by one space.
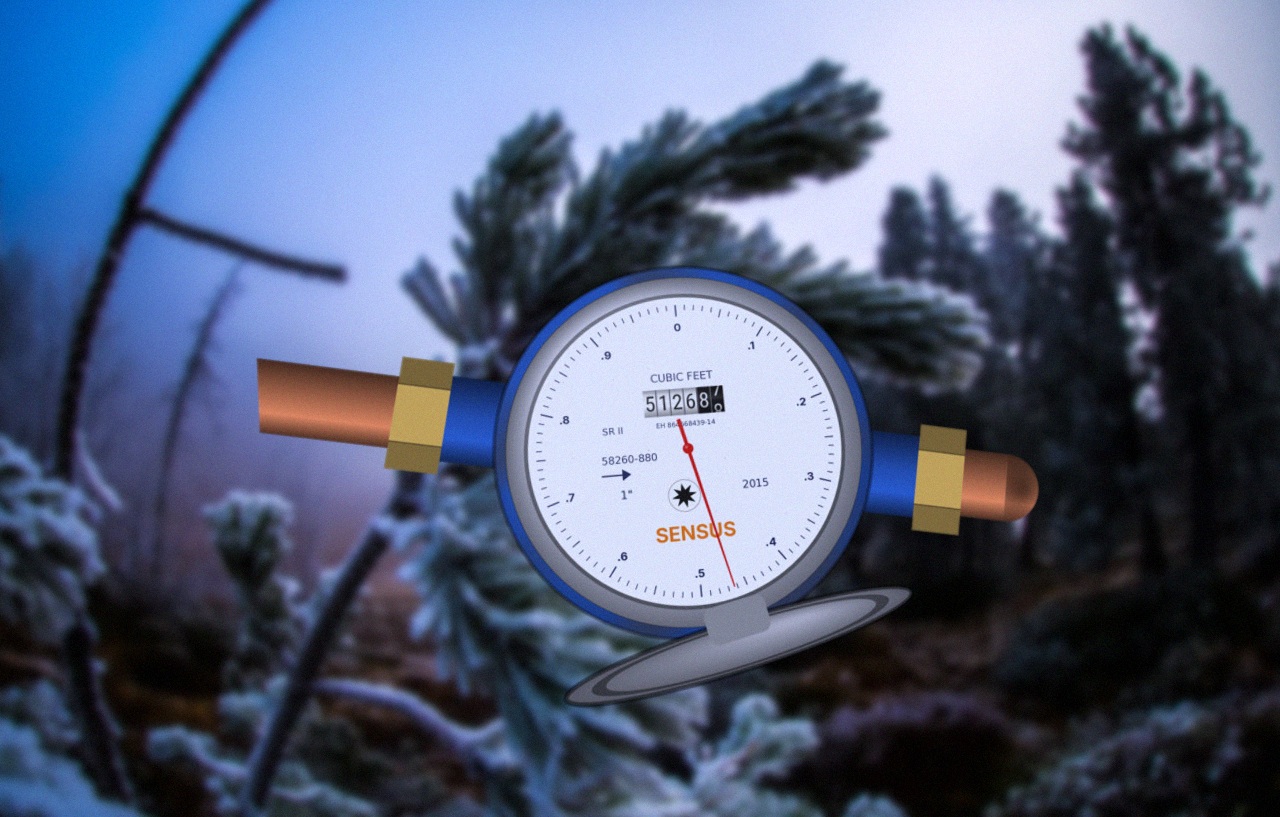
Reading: 512687.46 ft³
